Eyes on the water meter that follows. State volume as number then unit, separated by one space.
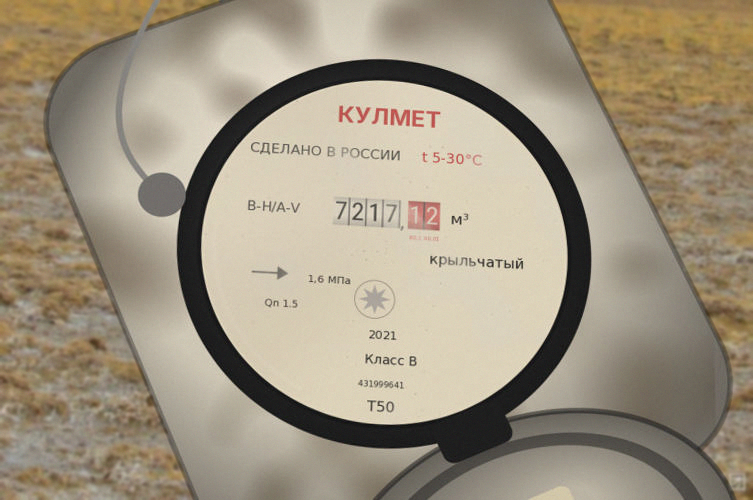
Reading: 7217.12 m³
